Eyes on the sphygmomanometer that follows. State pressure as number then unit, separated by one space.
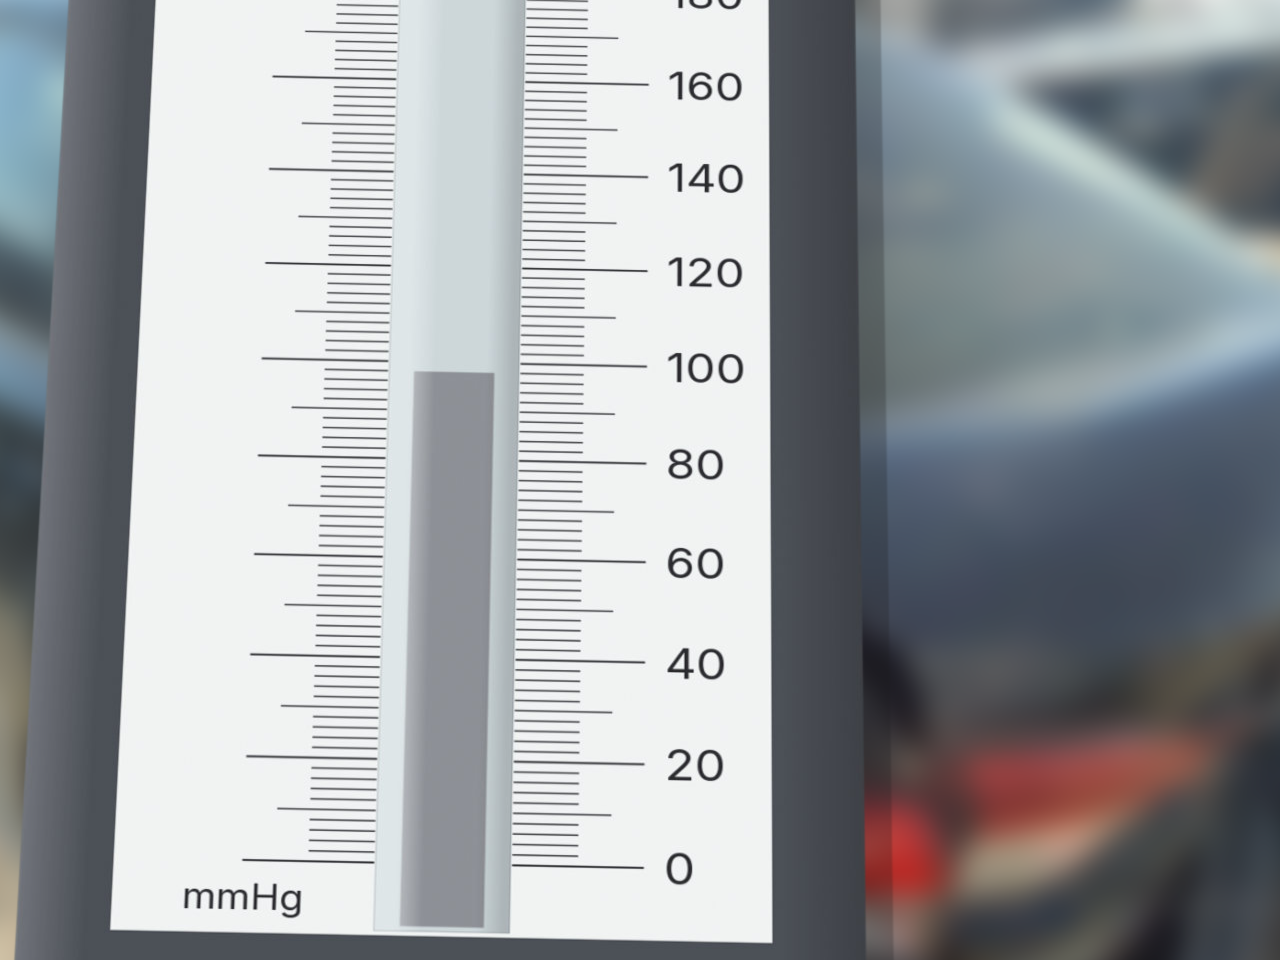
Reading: 98 mmHg
